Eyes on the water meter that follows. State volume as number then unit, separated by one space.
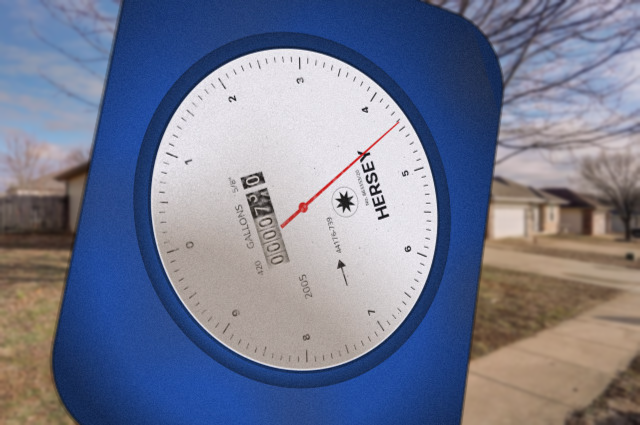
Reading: 734.4 gal
